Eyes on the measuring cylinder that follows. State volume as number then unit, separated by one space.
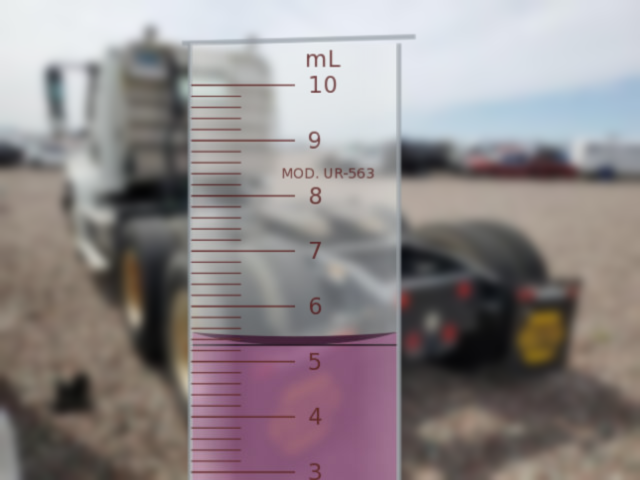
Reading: 5.3 mL
